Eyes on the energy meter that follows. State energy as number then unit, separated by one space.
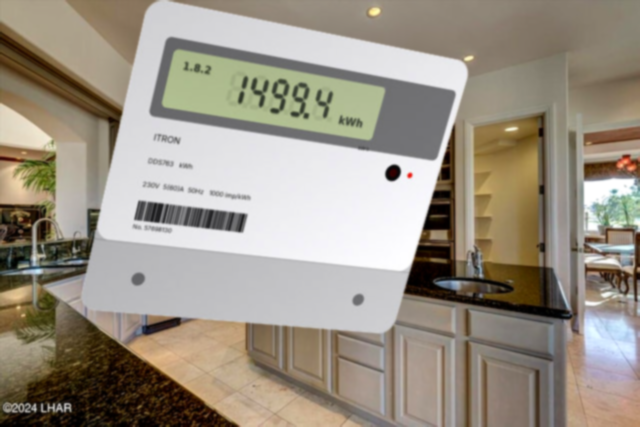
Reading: 1499.4 kWh
